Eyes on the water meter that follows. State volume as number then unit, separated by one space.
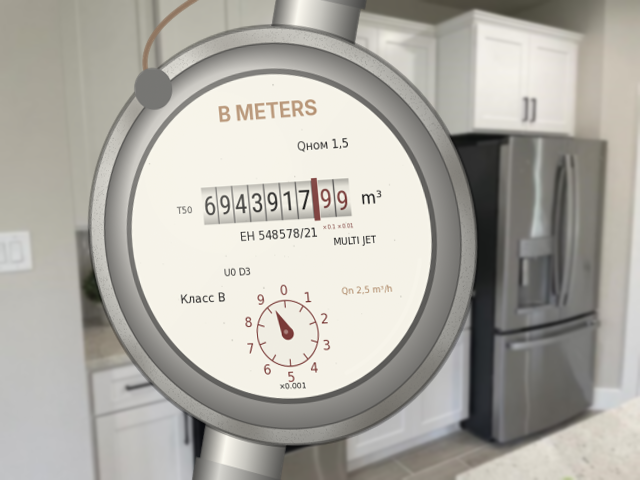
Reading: 6943917.989 m³
